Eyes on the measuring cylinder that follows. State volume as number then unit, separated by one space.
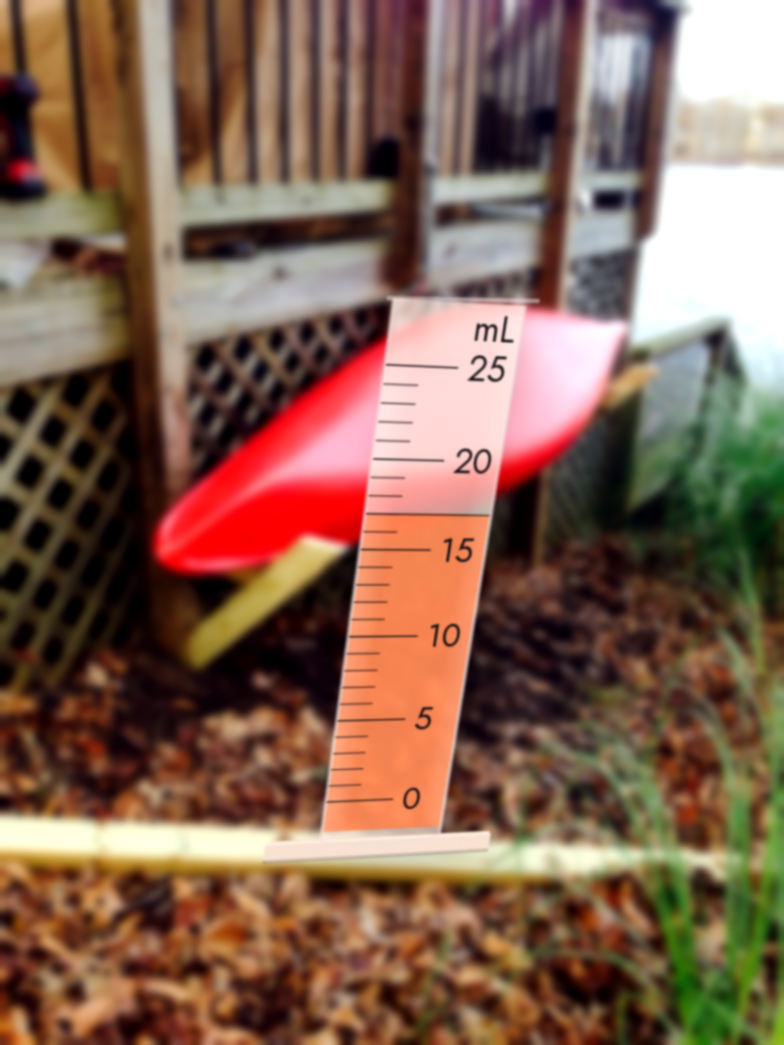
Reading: 17 mL
